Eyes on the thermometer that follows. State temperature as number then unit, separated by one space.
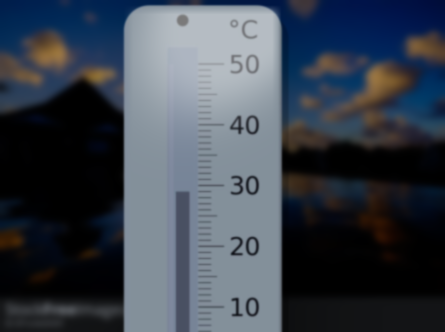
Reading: 29 °C
